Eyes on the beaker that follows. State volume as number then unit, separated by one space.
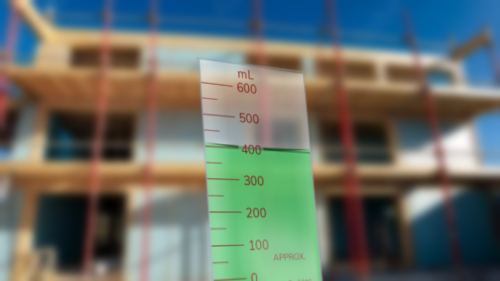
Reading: 400 mL
